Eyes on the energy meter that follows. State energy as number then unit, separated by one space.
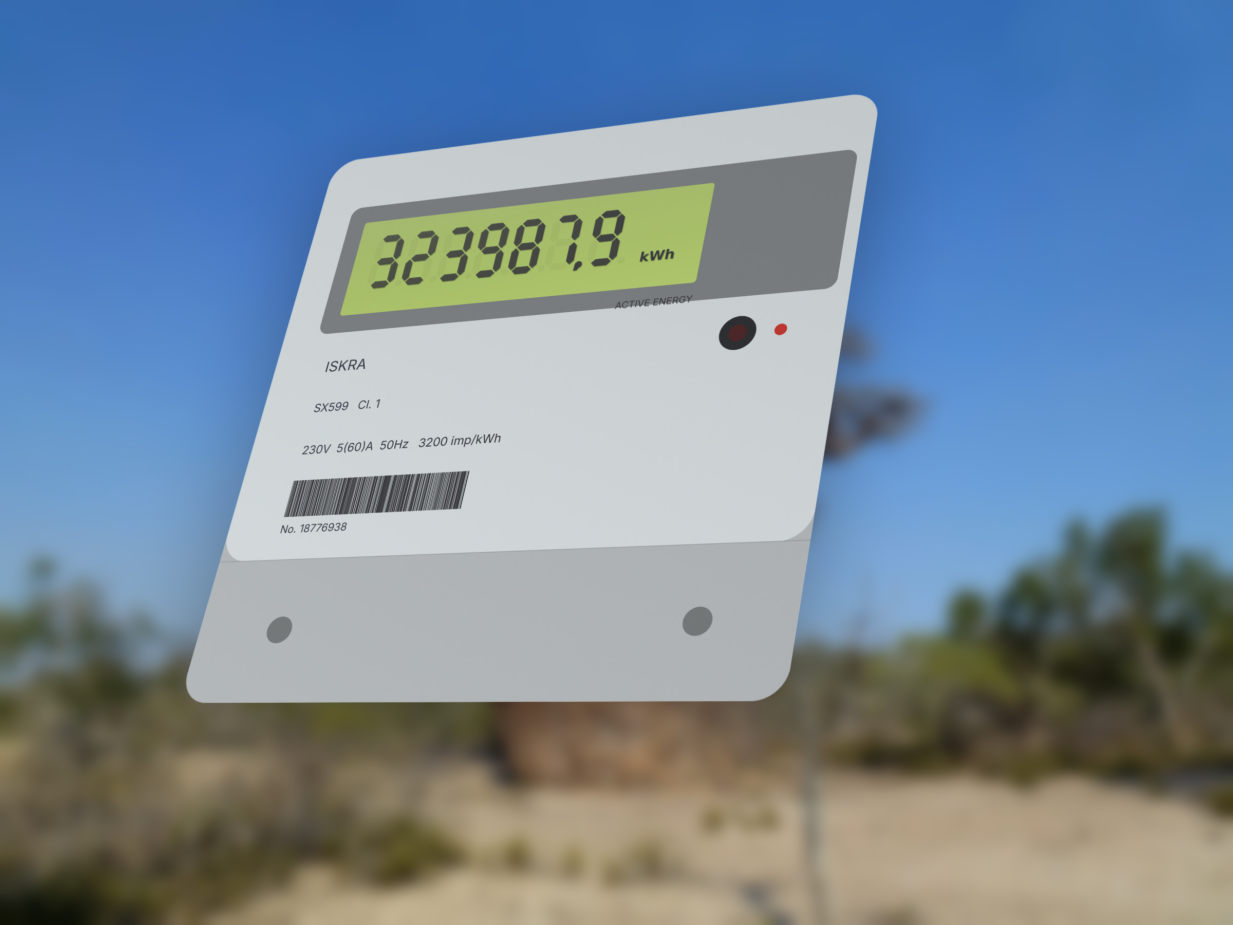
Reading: 323987.9 kWh
